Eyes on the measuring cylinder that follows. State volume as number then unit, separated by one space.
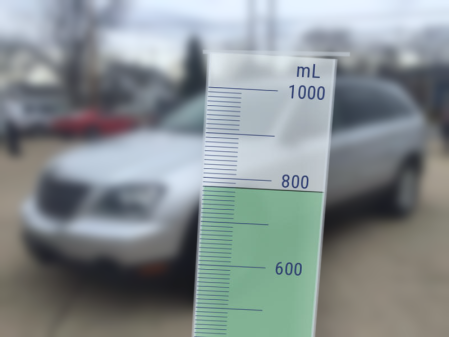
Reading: 780 mL
